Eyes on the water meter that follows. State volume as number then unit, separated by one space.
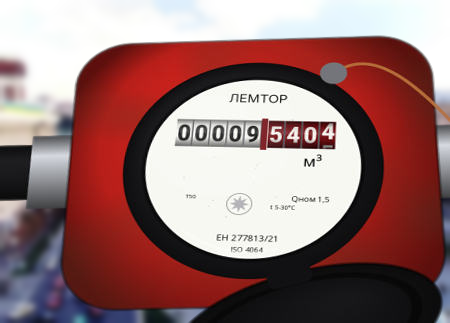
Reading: 9.5404 m³
